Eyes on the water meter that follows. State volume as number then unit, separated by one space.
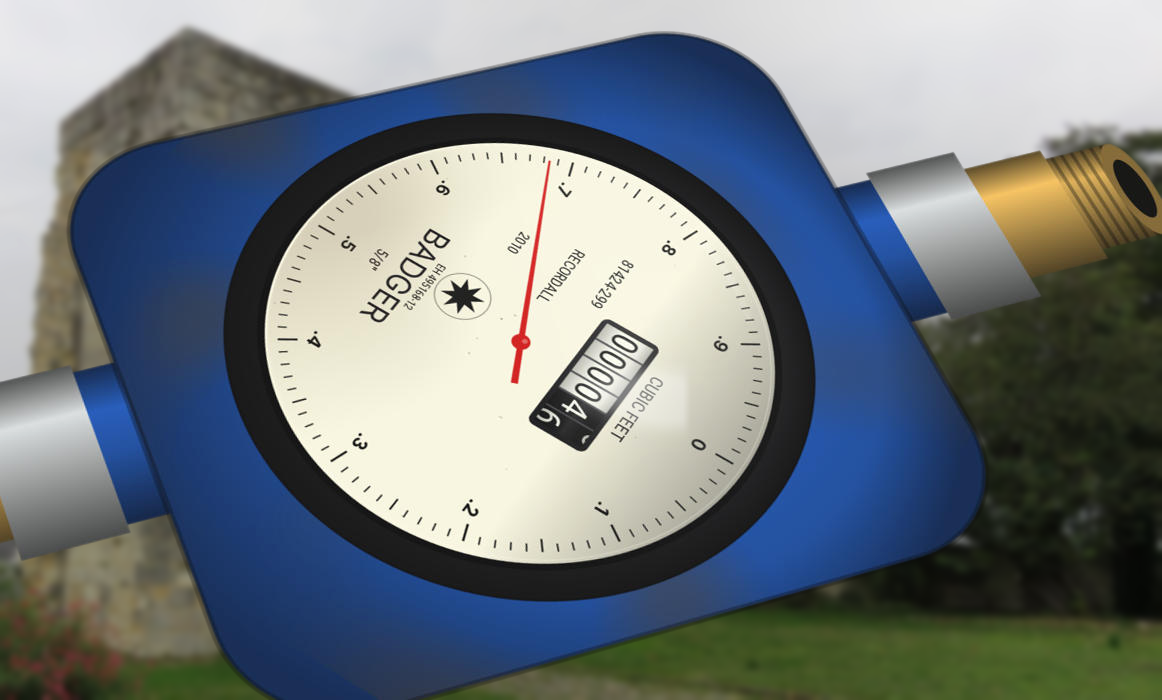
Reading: 45.68 ft³
